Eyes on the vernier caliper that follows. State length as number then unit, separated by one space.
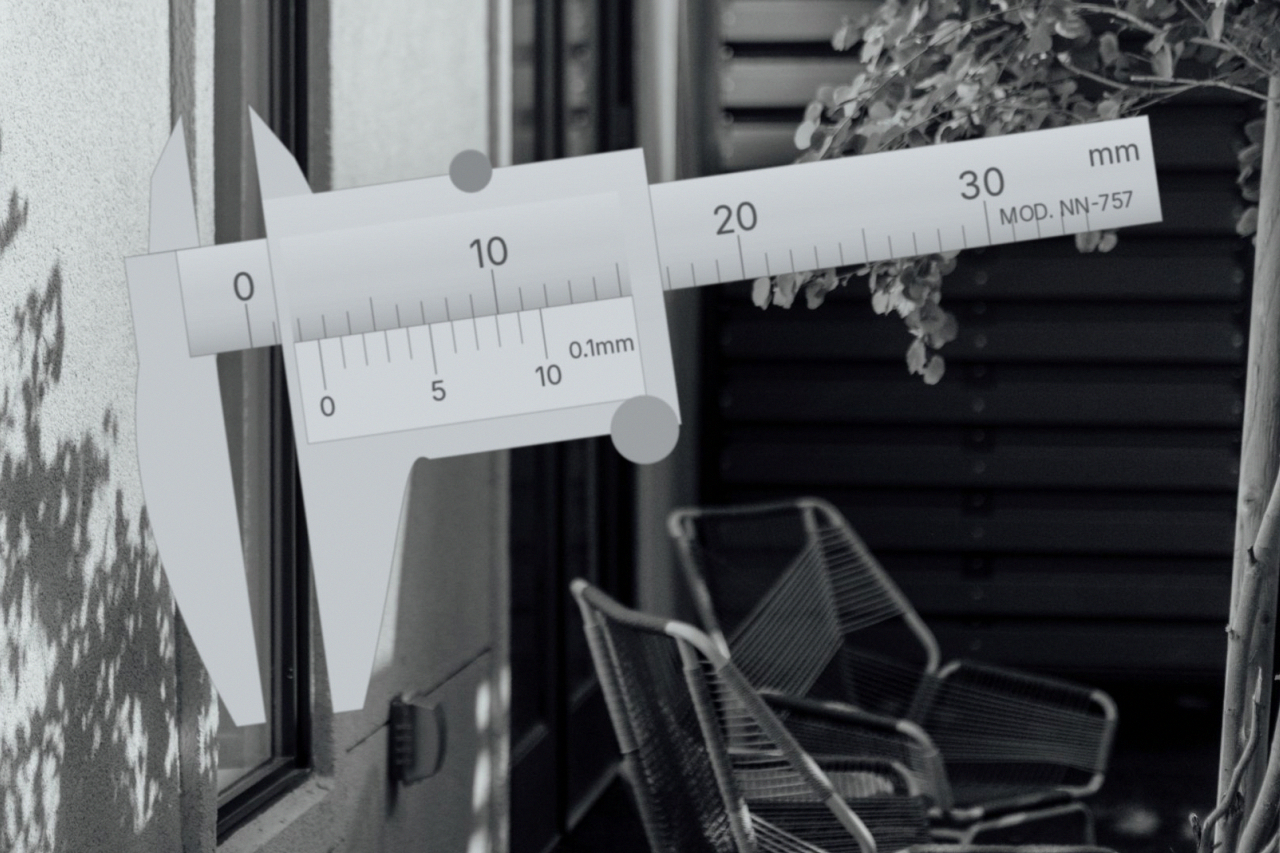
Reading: 2.7 mm
